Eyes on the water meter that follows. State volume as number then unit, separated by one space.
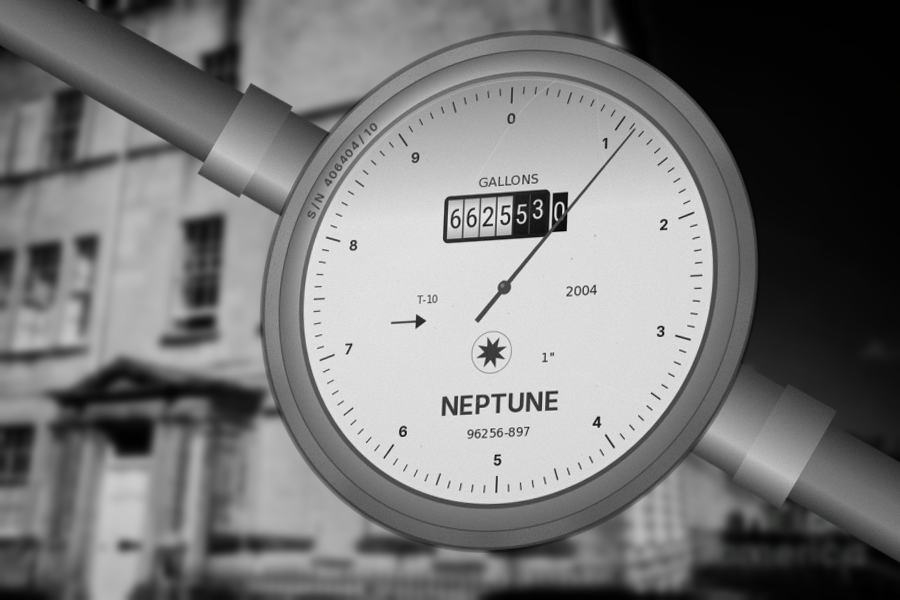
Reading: 6625531.1 gal
